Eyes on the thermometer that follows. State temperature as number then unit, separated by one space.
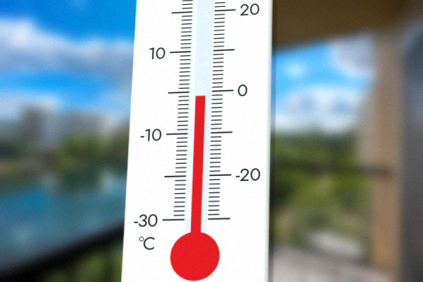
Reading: -1 °C
